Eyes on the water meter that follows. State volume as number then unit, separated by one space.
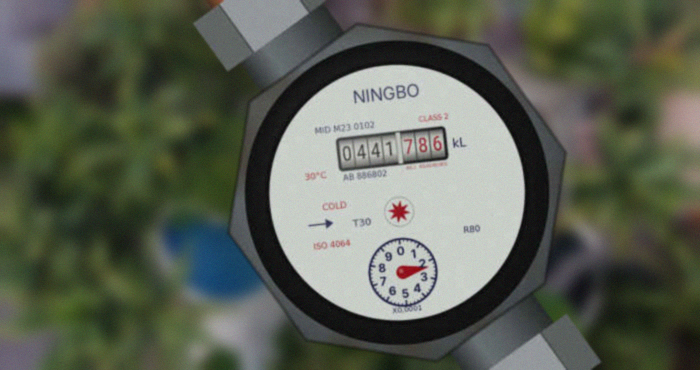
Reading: 441.7862 kL
